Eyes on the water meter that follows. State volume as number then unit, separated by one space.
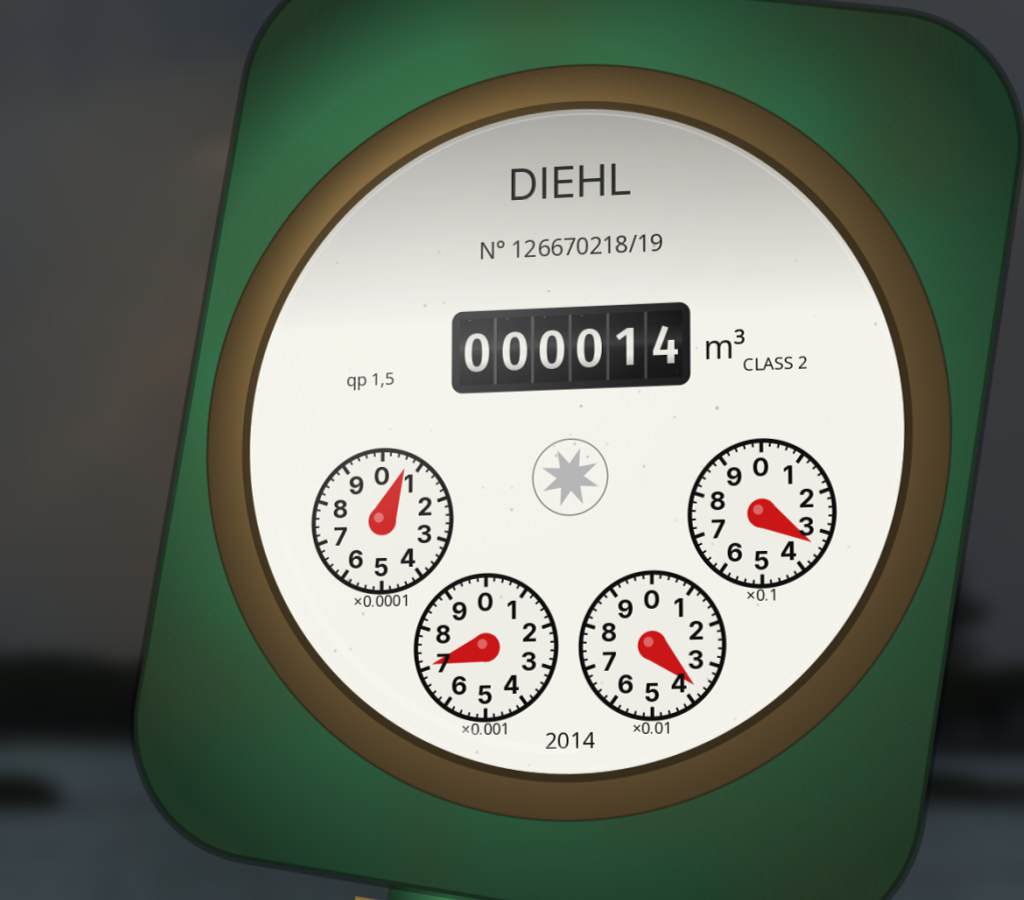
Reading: 14.3370 m³
